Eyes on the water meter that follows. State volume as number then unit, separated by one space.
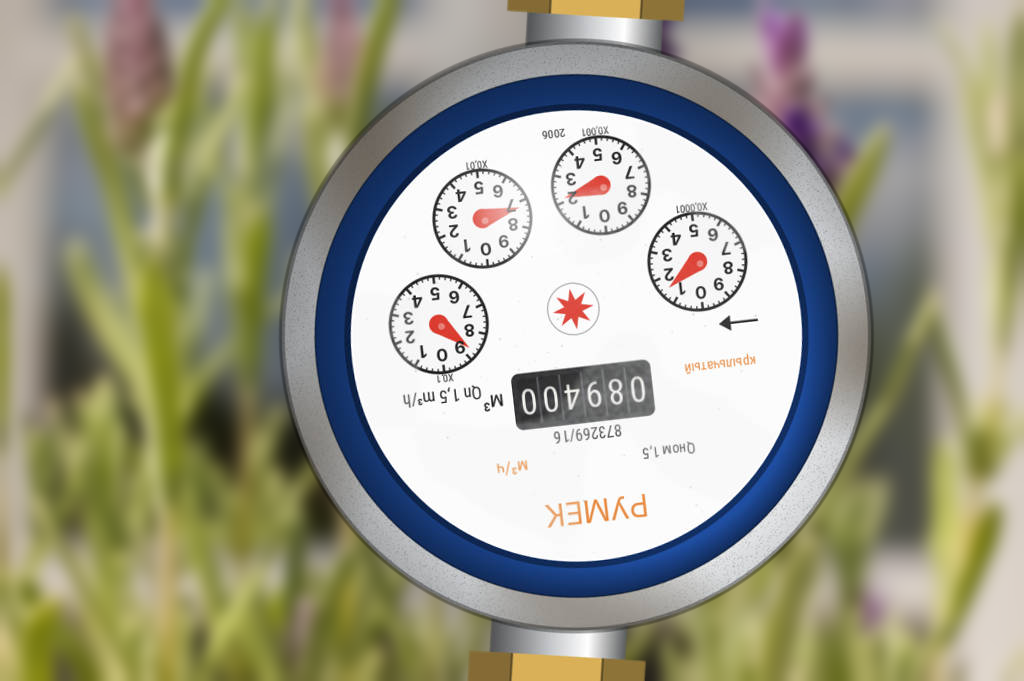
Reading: 89400.8721 m³
